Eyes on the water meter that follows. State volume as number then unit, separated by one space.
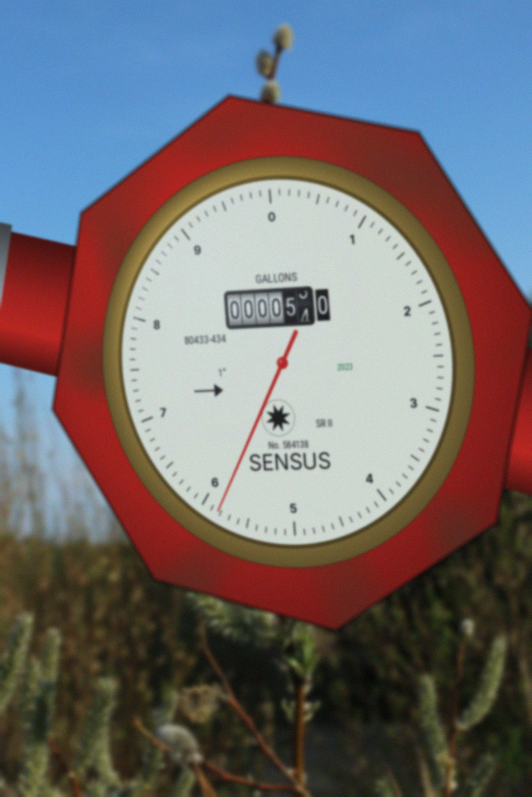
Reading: 535.8 gal
